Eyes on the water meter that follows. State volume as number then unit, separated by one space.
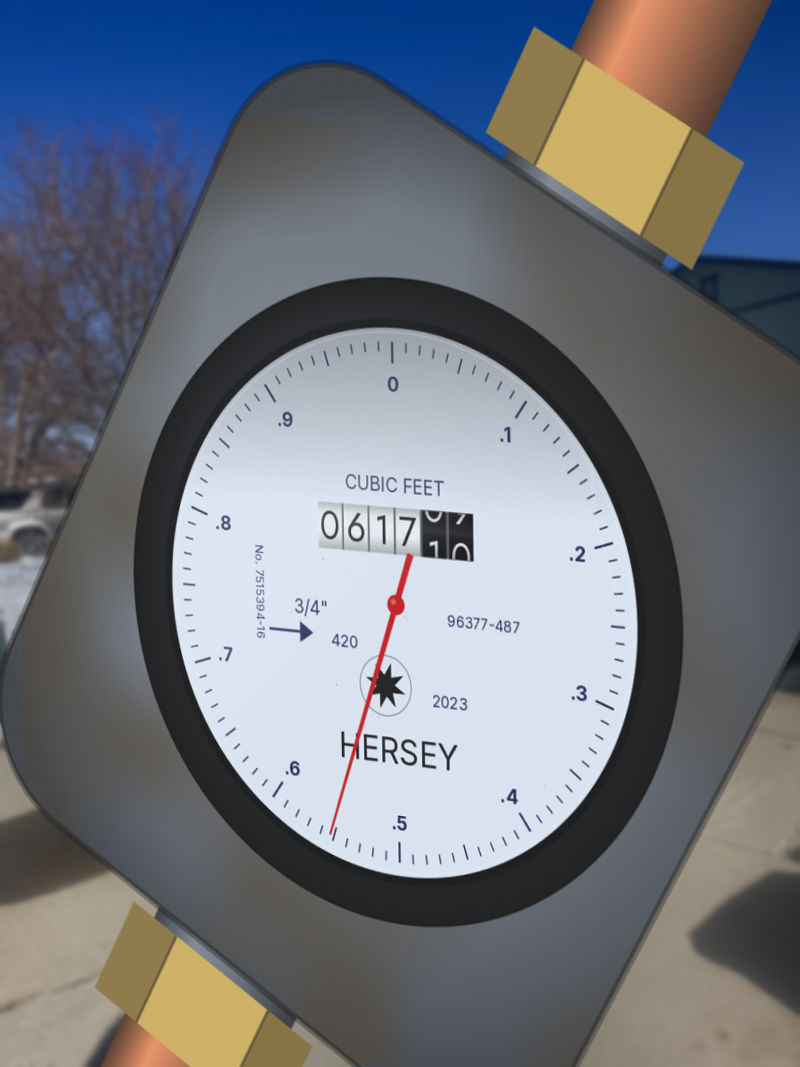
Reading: 61709.55 ft³
